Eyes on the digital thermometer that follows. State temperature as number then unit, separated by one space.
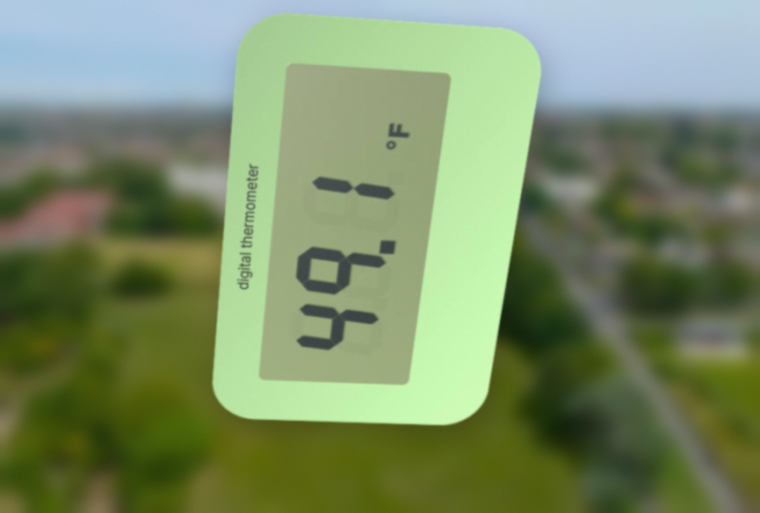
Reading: 49.1 °F
